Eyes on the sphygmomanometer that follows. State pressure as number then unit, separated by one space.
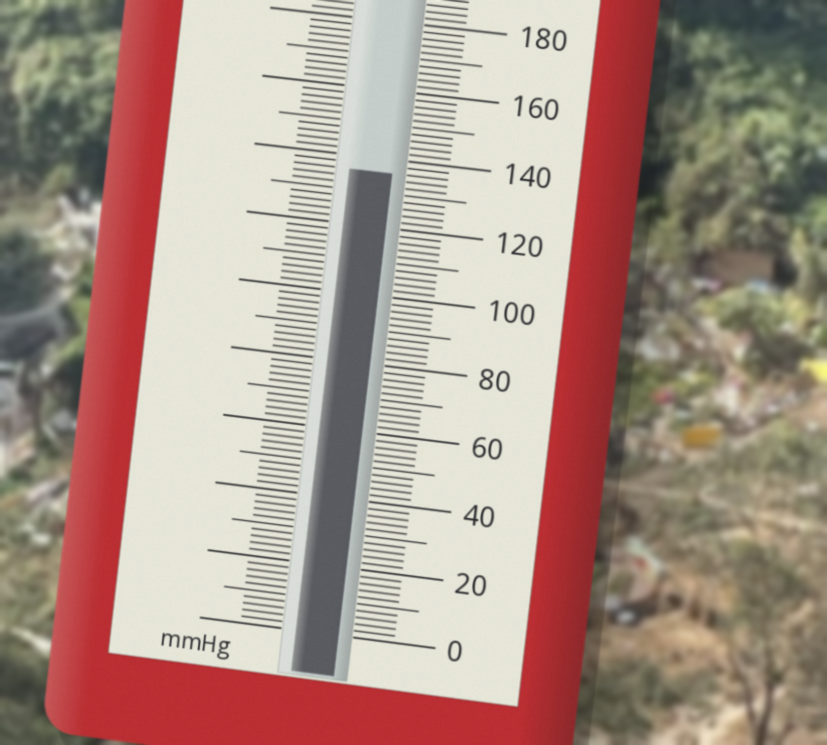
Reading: 136 mmHg
